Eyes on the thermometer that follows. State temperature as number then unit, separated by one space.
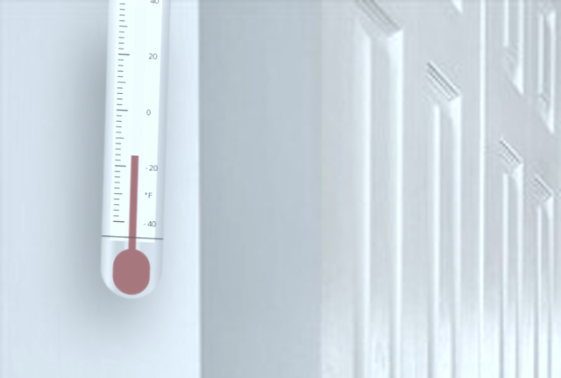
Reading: -16 °F
